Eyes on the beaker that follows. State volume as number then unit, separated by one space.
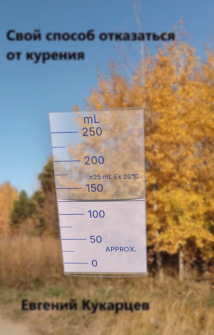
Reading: 125 mL
